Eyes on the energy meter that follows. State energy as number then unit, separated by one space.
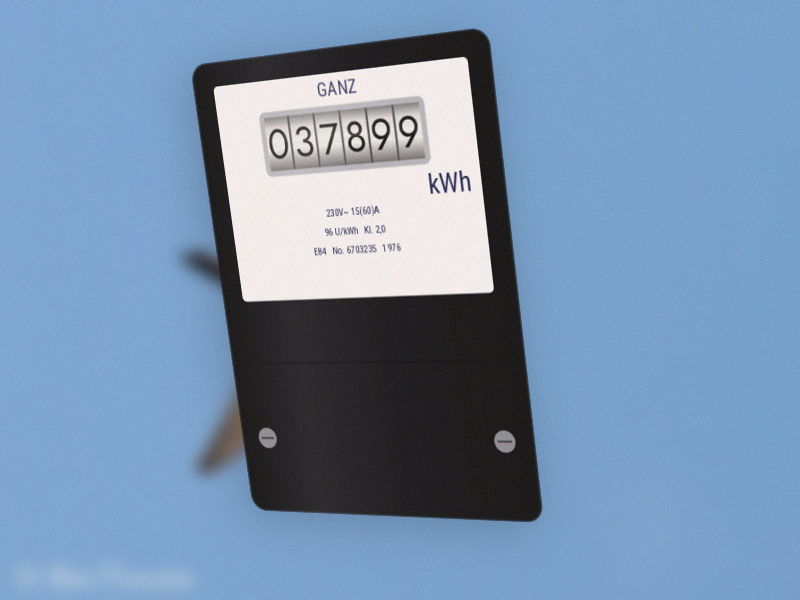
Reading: 37899 kWh
